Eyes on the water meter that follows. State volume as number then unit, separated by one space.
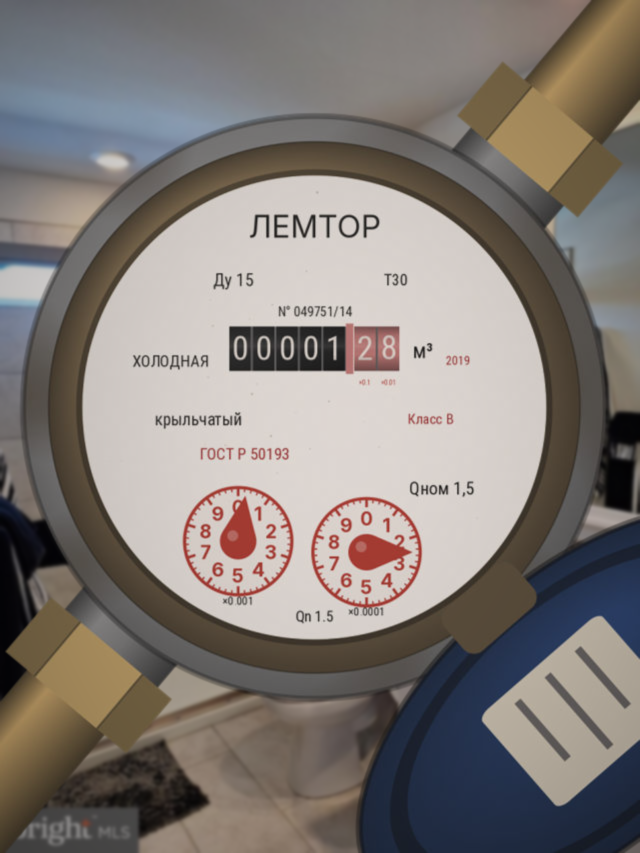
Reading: 1.2802 m³
